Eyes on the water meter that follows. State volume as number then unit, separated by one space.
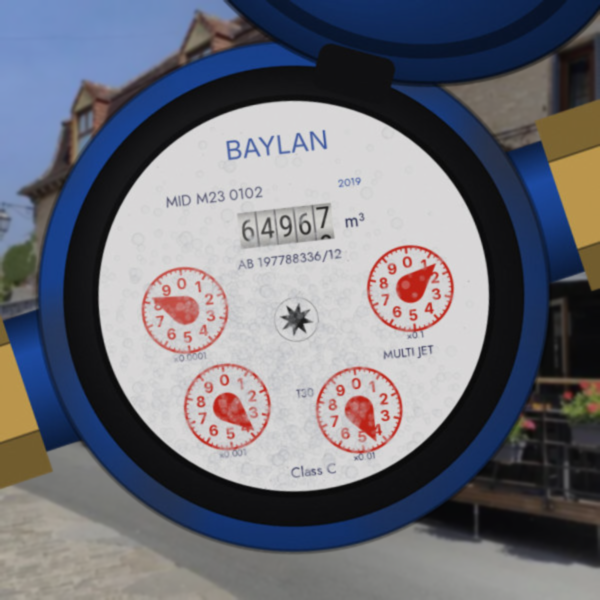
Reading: 64967.1438 m³
